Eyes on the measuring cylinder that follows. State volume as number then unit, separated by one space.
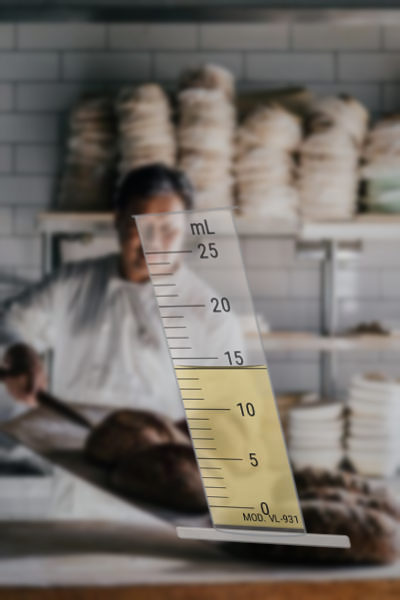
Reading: 14 mL
